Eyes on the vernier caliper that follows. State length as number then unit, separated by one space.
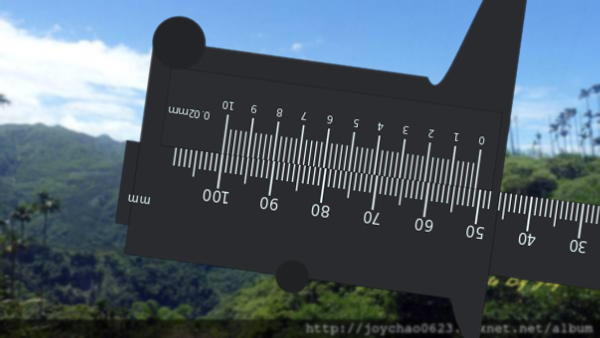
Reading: 51.0 mm
